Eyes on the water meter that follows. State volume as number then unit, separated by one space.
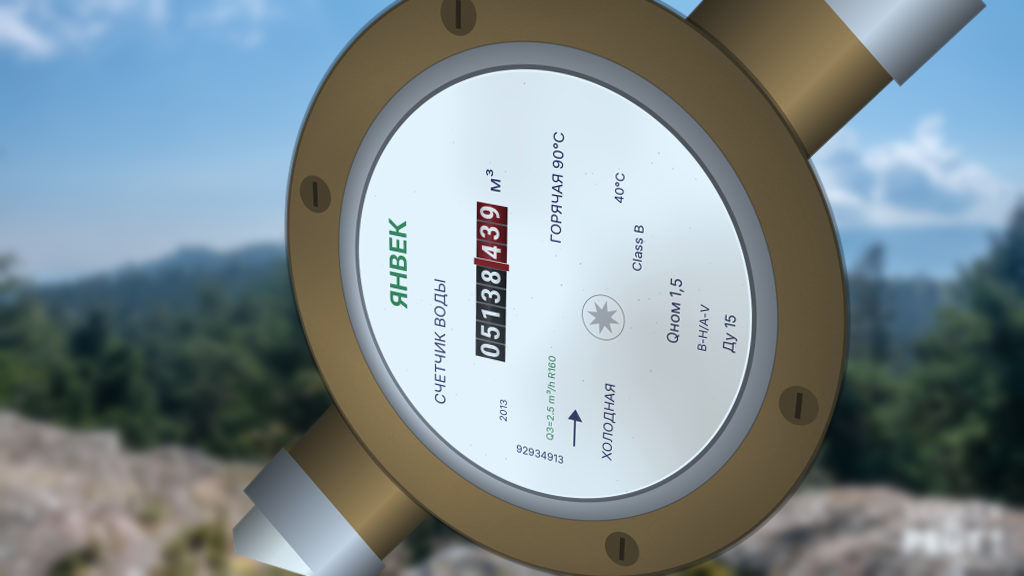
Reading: 5138.439 m³
